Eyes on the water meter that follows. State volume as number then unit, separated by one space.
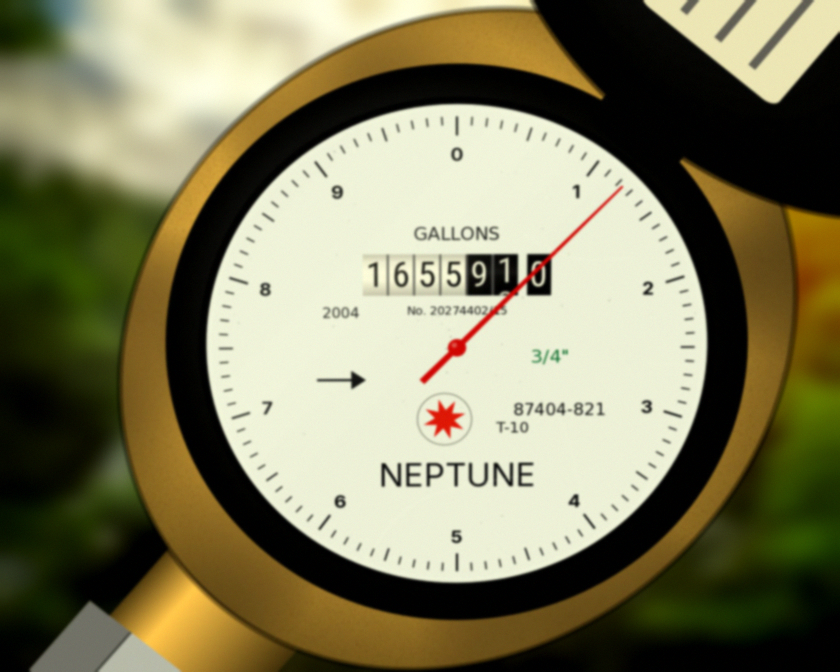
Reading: 1655911.2 gal
